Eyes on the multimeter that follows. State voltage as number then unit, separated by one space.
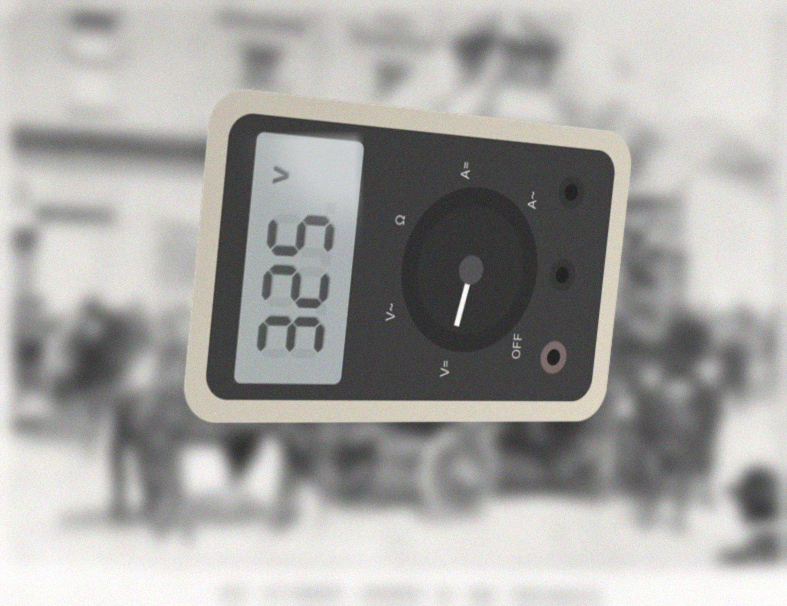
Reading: 325 V
